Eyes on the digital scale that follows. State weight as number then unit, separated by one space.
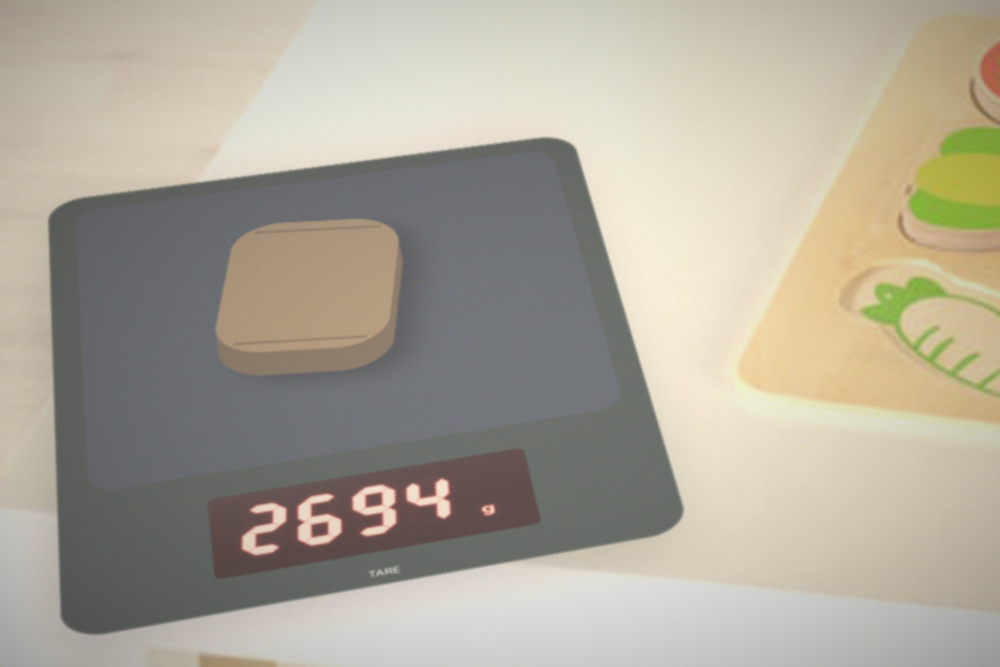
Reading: 2694 g
